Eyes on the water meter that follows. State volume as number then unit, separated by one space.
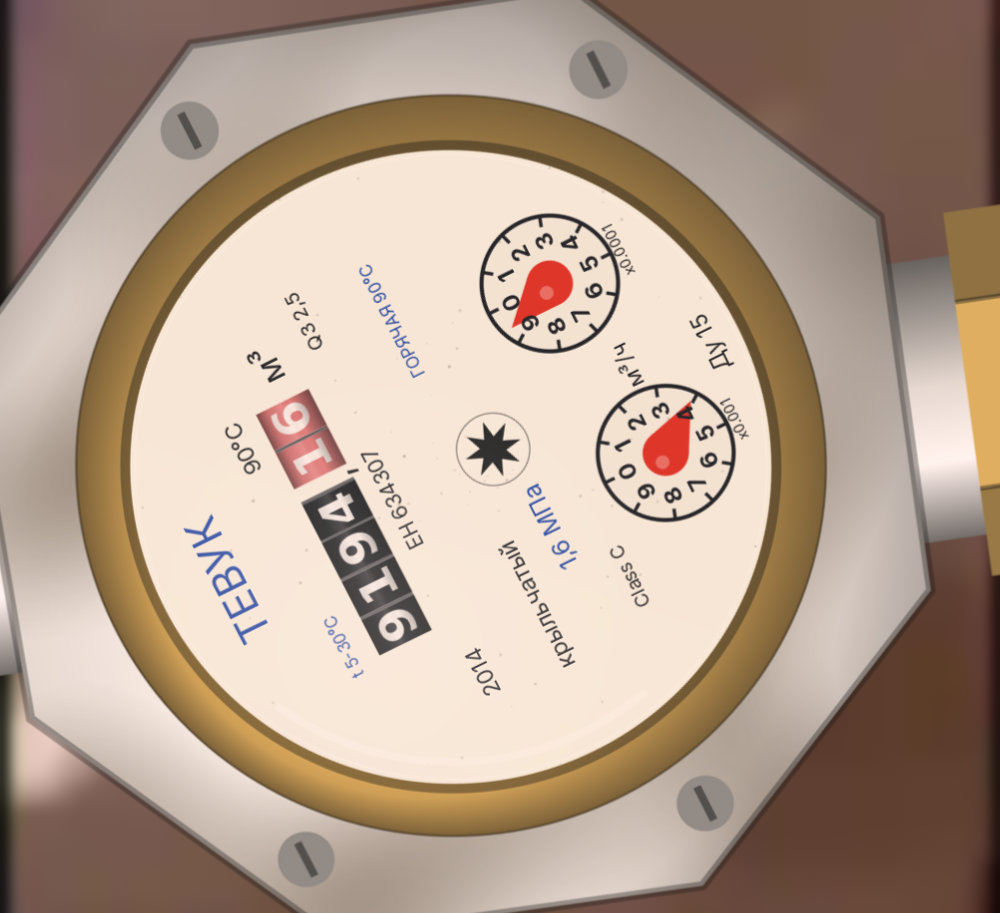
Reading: 9194.1639 m³
